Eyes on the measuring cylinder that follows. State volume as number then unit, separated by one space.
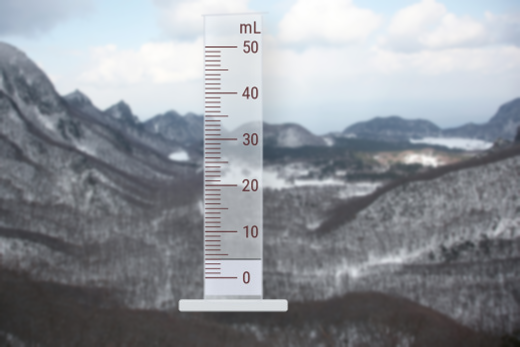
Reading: 4 mL
